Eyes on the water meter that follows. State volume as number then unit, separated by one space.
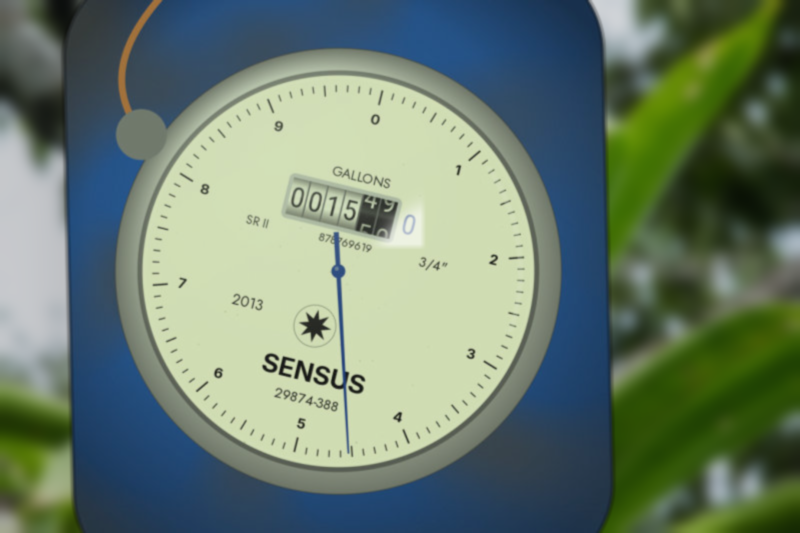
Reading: 15494.5 gal
